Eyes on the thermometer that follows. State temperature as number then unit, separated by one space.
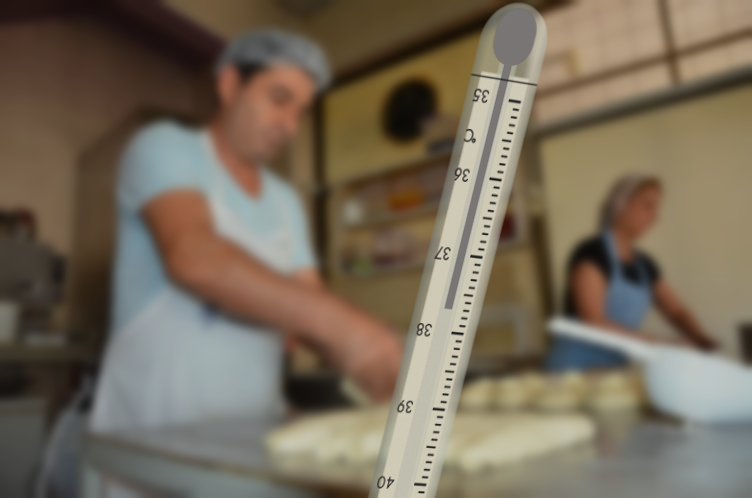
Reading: 37.7 °C
